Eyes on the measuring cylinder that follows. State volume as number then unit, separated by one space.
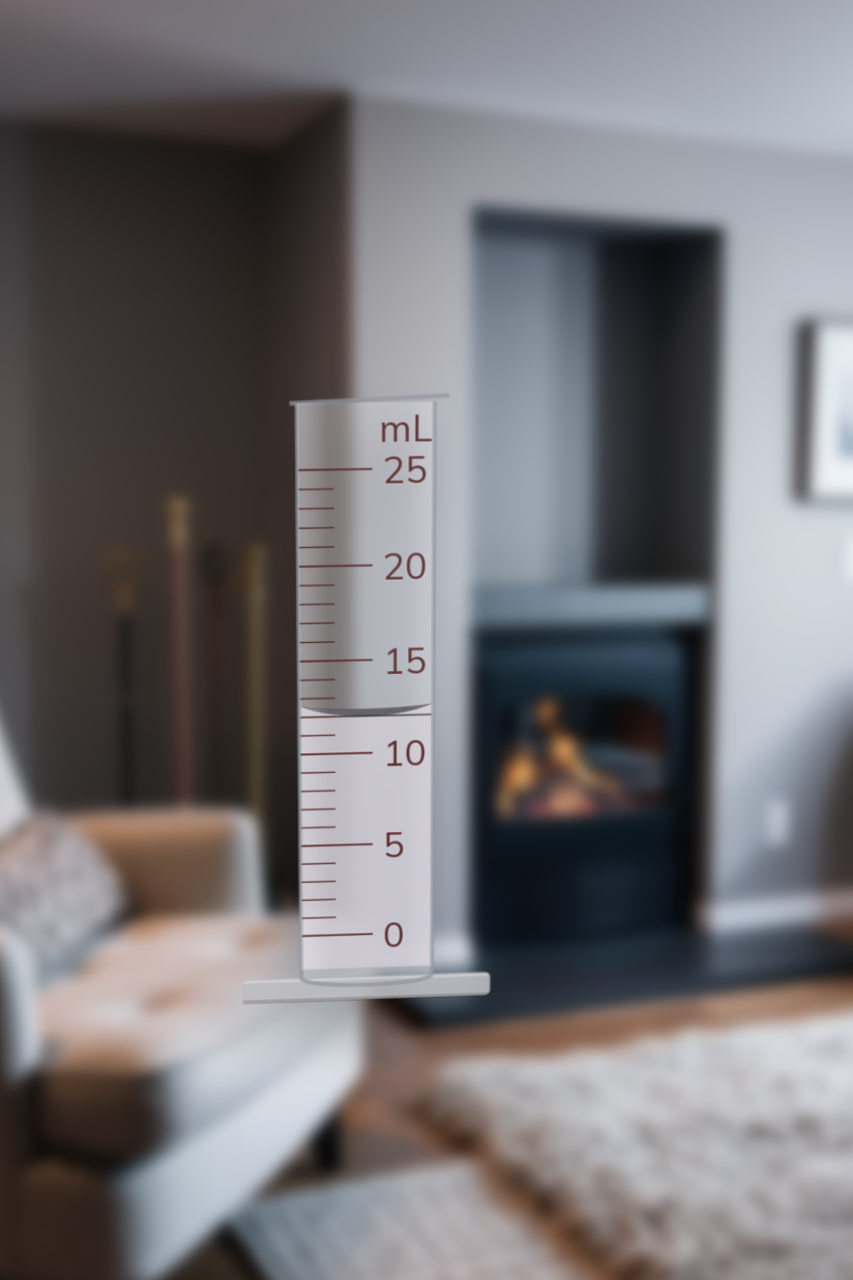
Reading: 12 mL
